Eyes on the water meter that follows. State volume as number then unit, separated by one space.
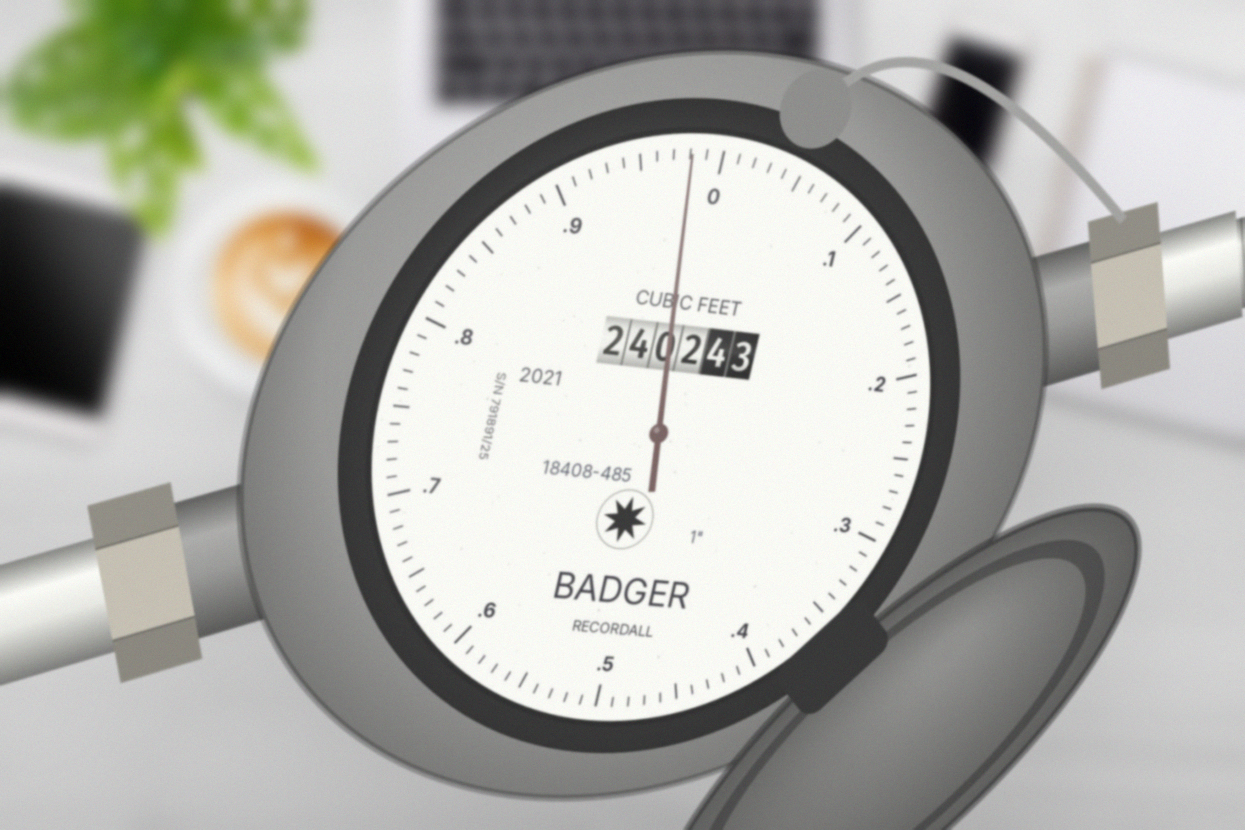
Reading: 240242.98 ft³
